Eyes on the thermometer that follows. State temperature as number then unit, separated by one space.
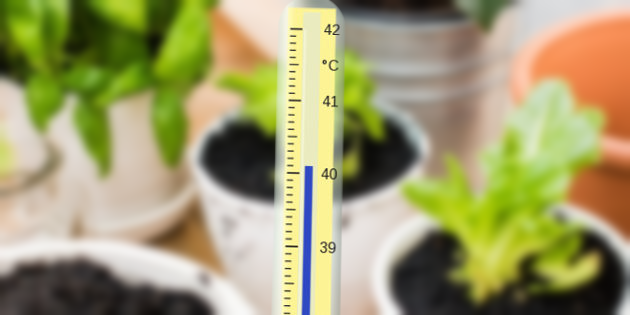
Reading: 40.1 °C
